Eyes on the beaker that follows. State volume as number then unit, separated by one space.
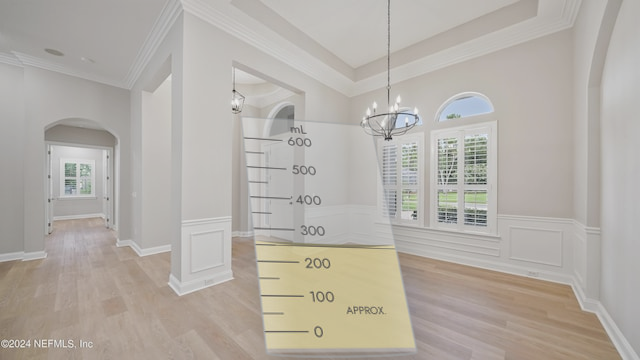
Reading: 250 mL
